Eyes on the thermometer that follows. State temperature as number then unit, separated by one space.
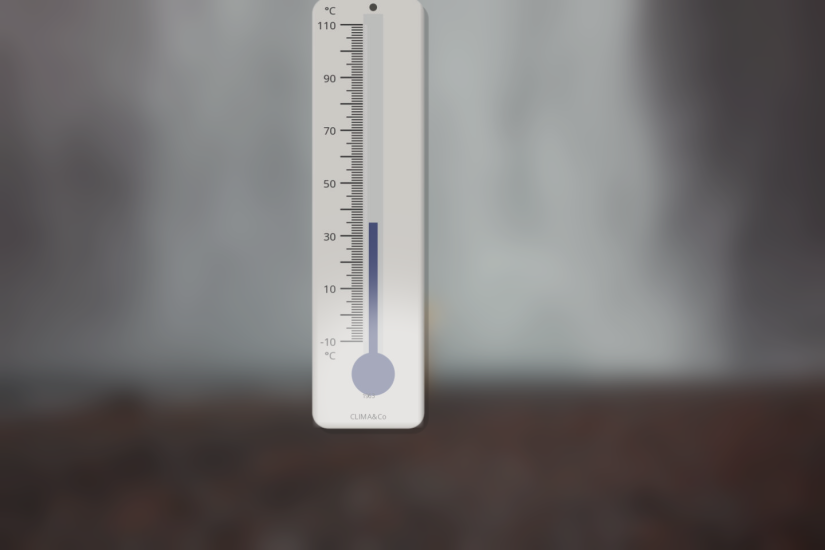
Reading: 35 °C
